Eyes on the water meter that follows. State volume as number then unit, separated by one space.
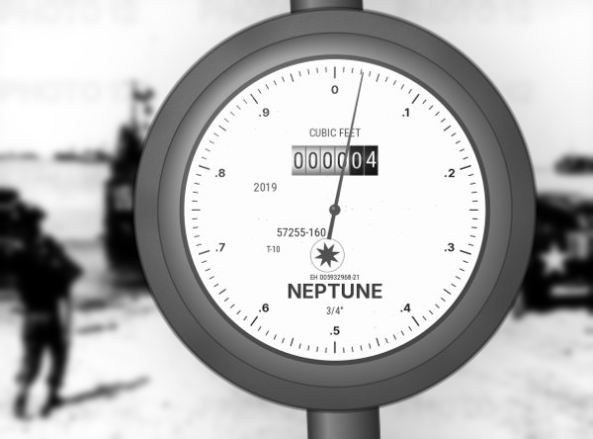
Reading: 4.03 ft³
